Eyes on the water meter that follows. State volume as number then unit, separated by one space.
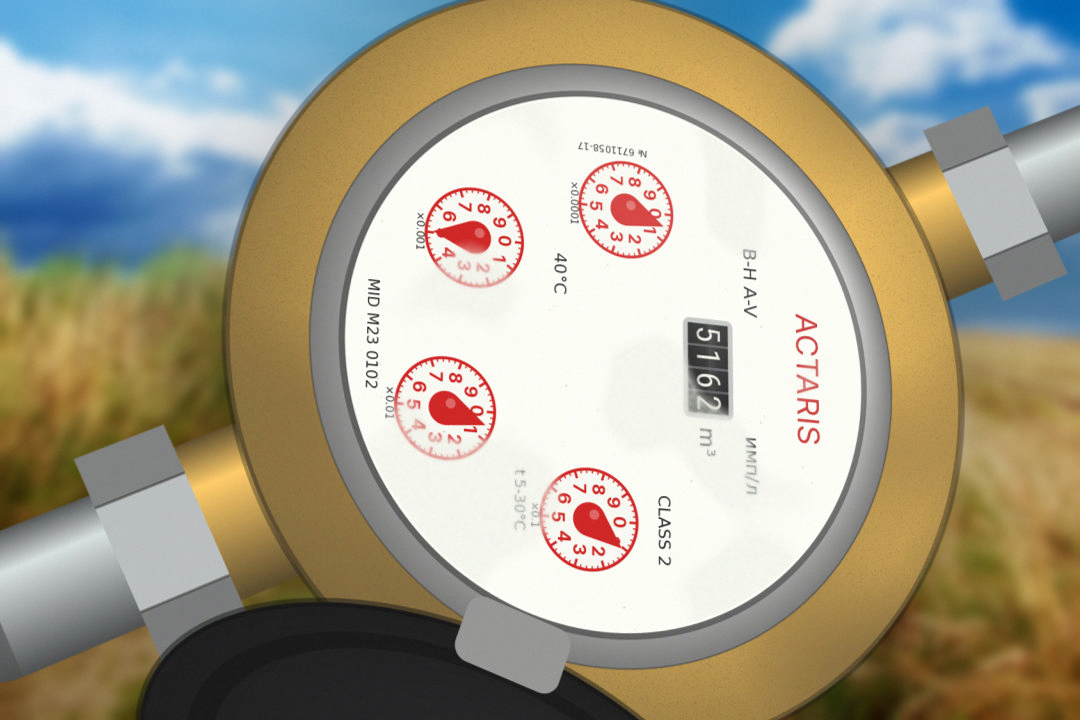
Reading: 5162.1050 m³
